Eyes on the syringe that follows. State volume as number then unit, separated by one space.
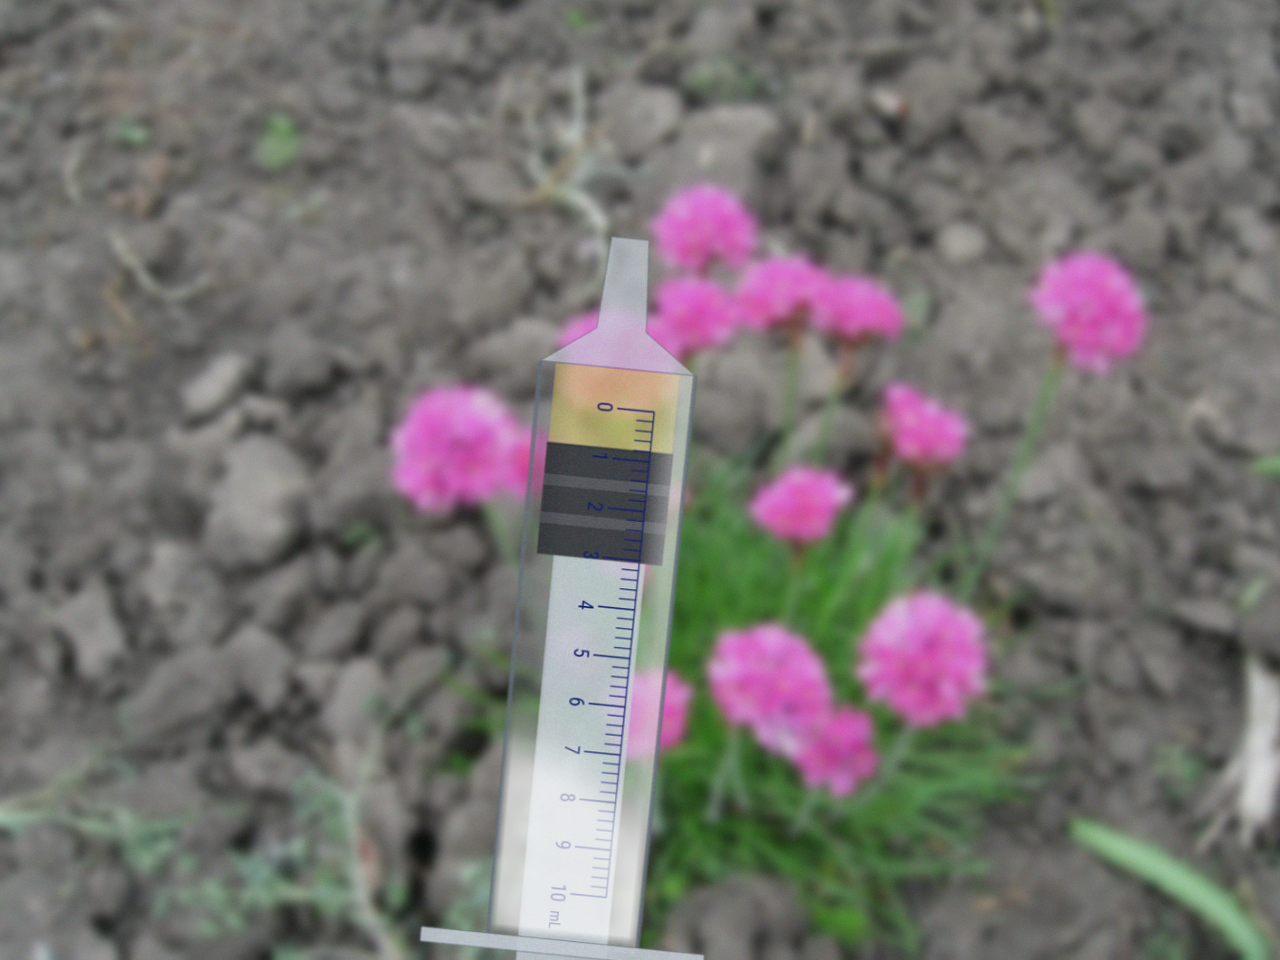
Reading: 0.8 mL
